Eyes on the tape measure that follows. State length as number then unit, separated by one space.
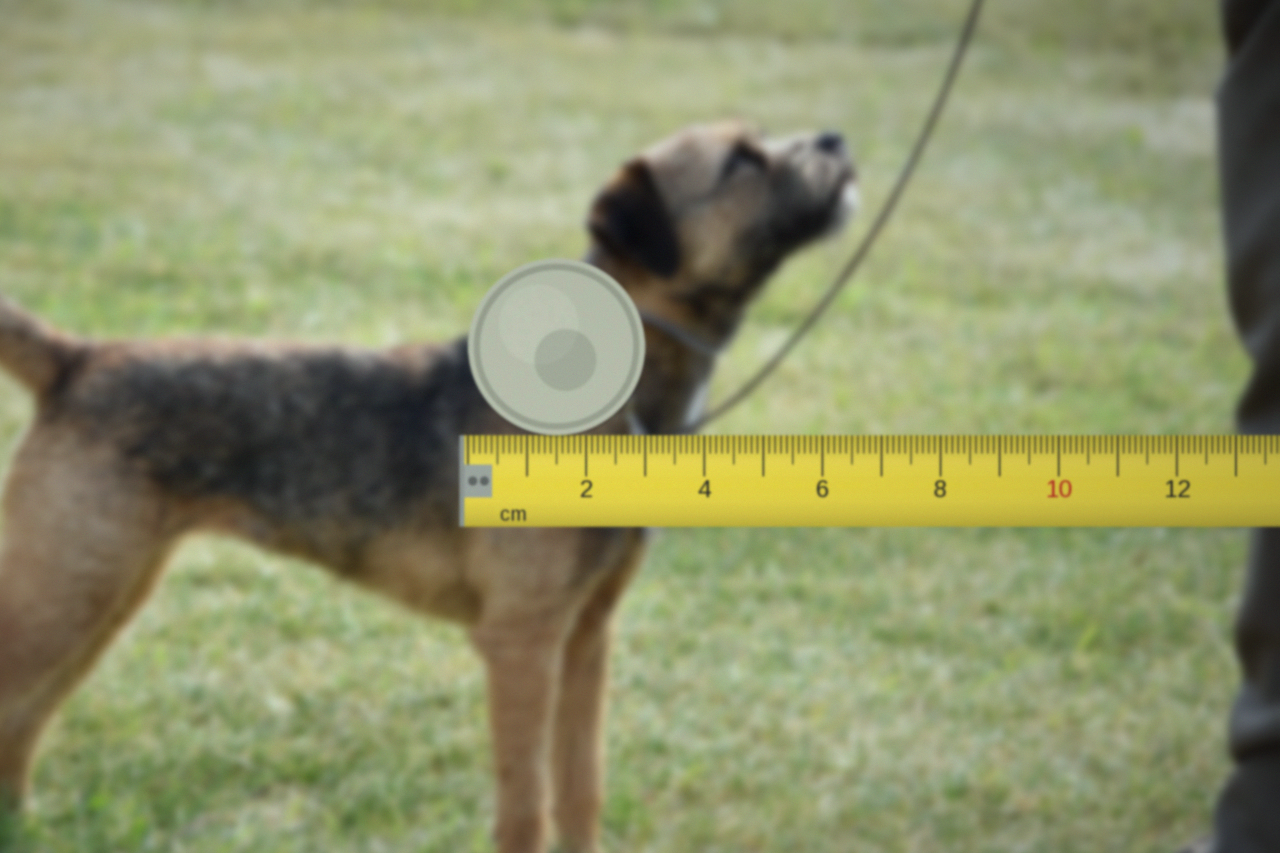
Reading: 3 cm
